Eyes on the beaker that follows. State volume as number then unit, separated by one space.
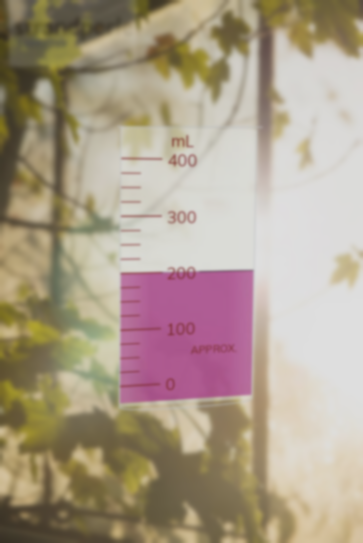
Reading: 200 mL
